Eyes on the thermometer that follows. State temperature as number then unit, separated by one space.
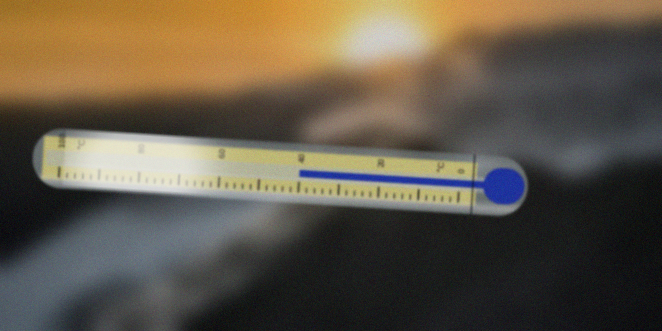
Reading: 40 °C
